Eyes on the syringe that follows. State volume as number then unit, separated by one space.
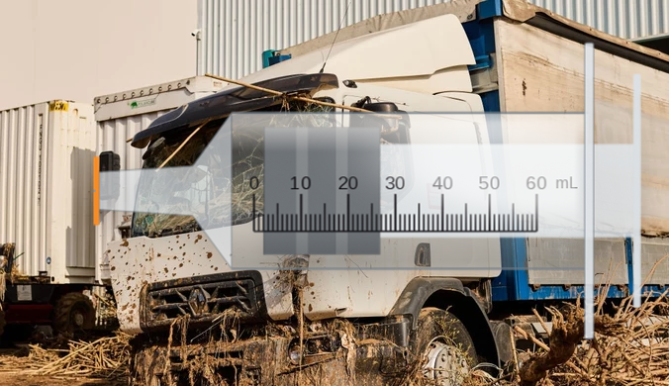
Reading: 2 mL
